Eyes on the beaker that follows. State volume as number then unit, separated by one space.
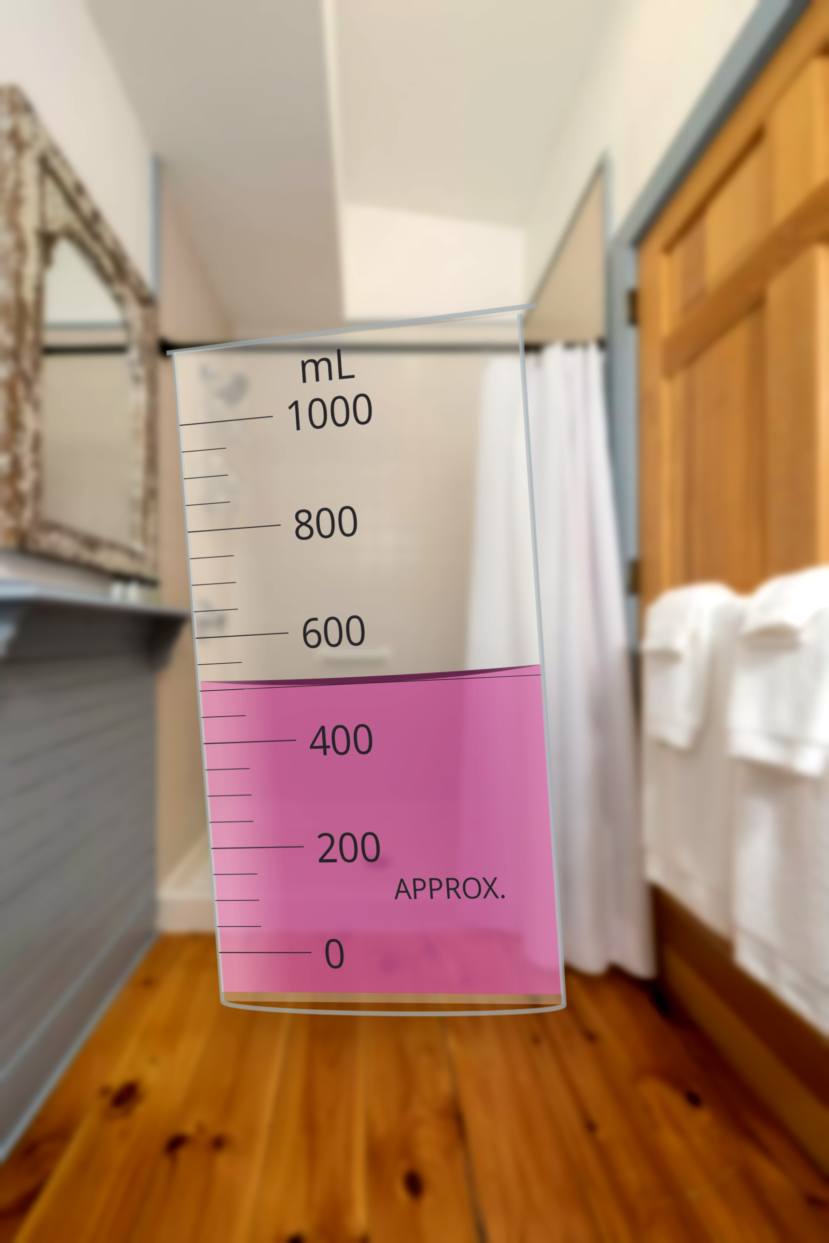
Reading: 500 mL
